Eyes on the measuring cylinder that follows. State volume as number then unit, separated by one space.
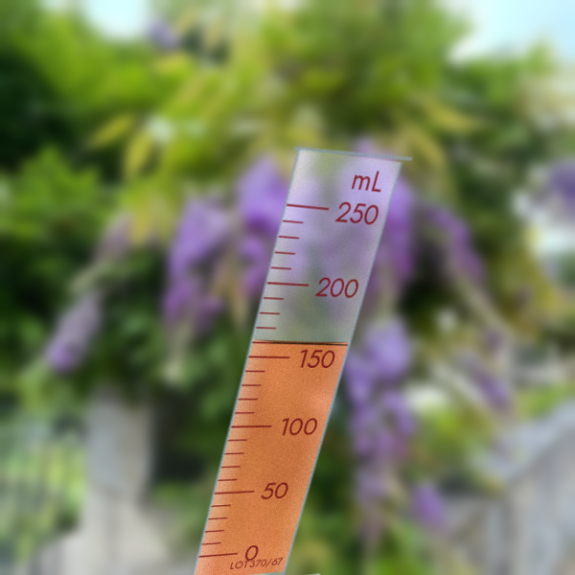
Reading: 160 mL
